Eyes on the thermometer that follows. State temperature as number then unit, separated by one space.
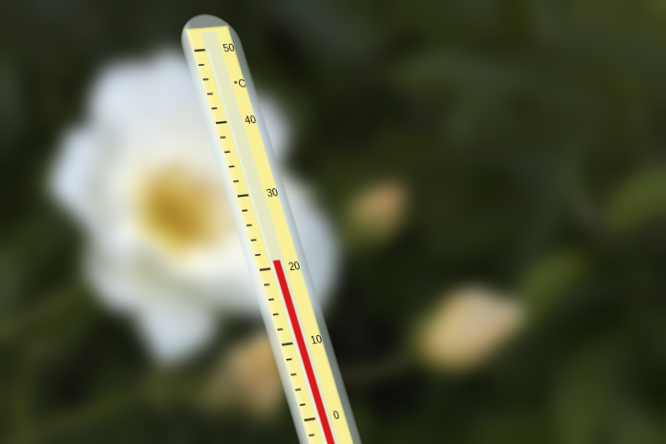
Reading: 21 °C
